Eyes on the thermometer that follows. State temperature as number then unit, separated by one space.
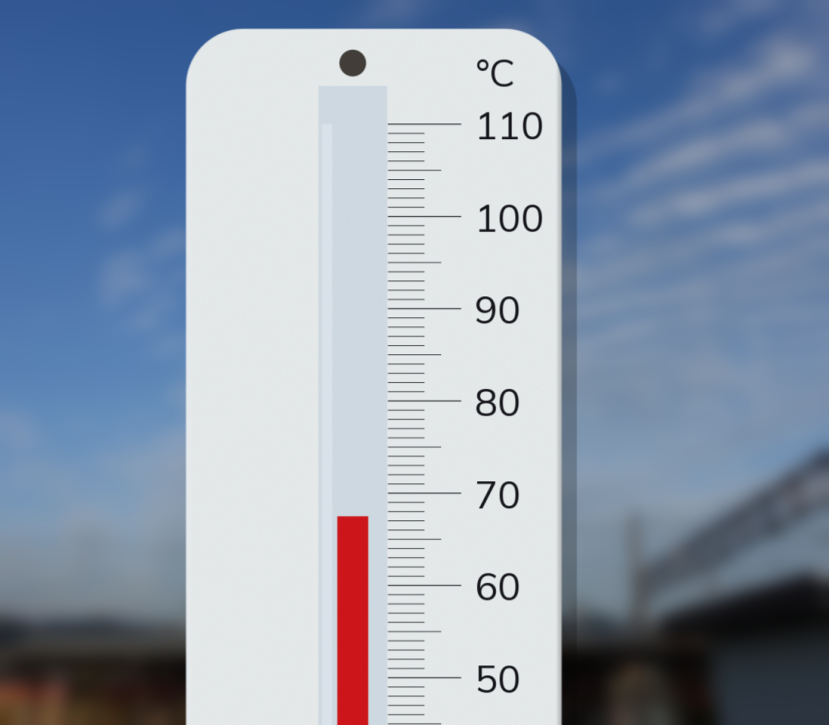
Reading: 67.5 °C
